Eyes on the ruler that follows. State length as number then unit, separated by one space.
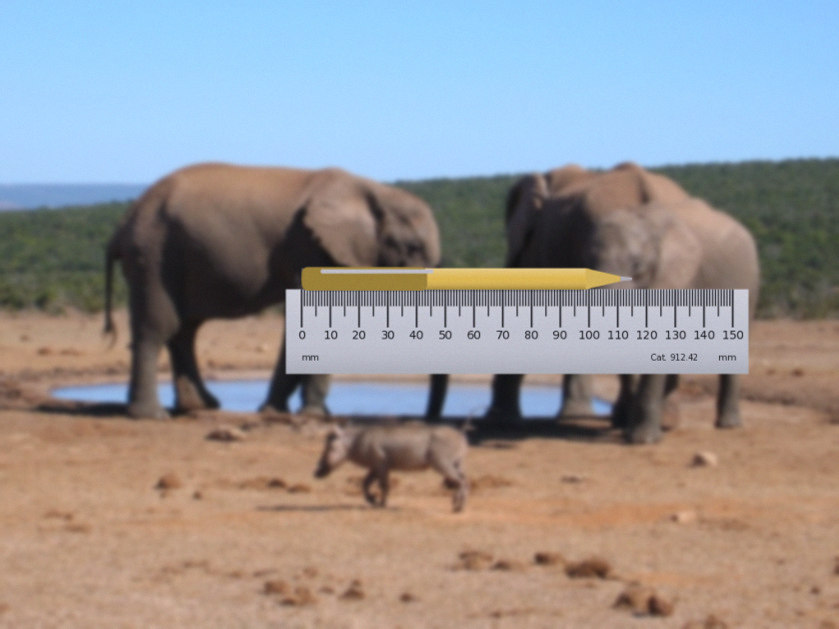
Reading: 115 mm
